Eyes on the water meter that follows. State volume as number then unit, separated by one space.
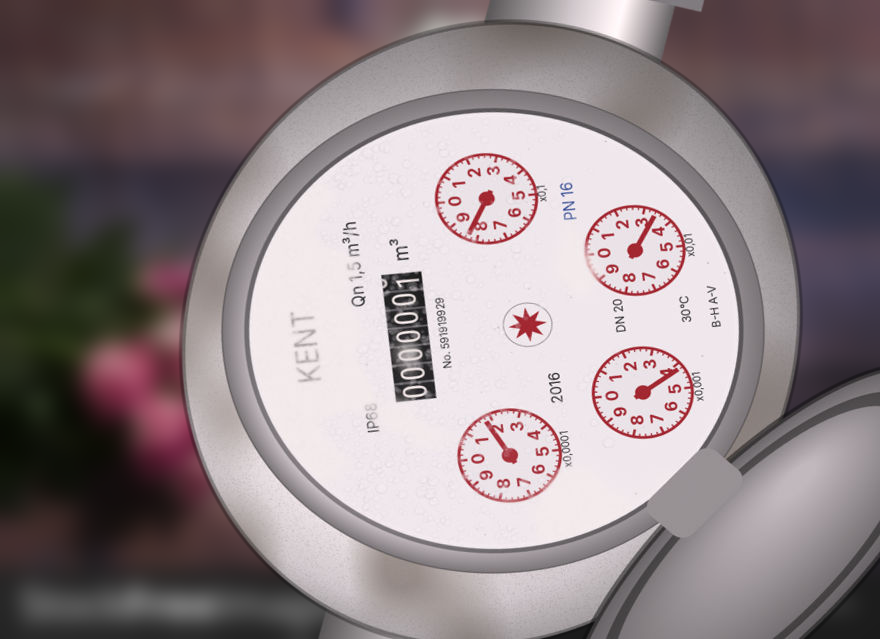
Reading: 0.8341 m³
